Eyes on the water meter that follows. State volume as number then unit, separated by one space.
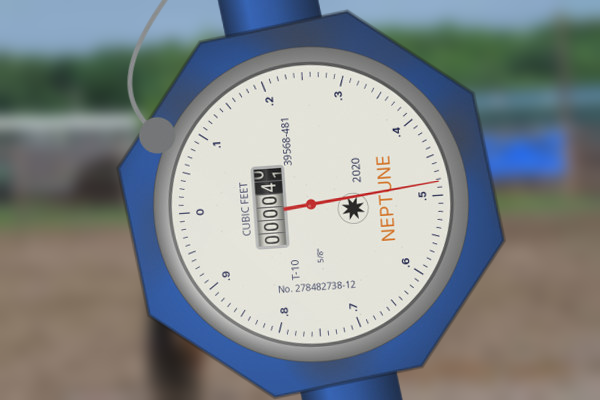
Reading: 40.48 ft³
